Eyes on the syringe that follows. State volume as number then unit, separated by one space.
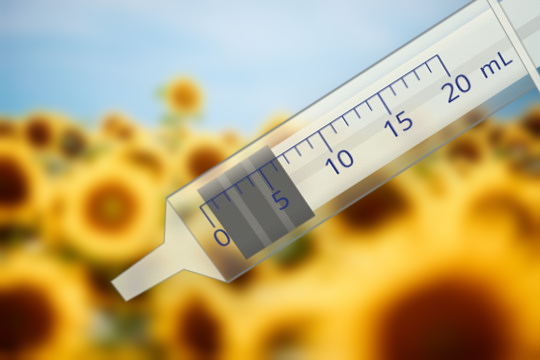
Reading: 0.5 mL
